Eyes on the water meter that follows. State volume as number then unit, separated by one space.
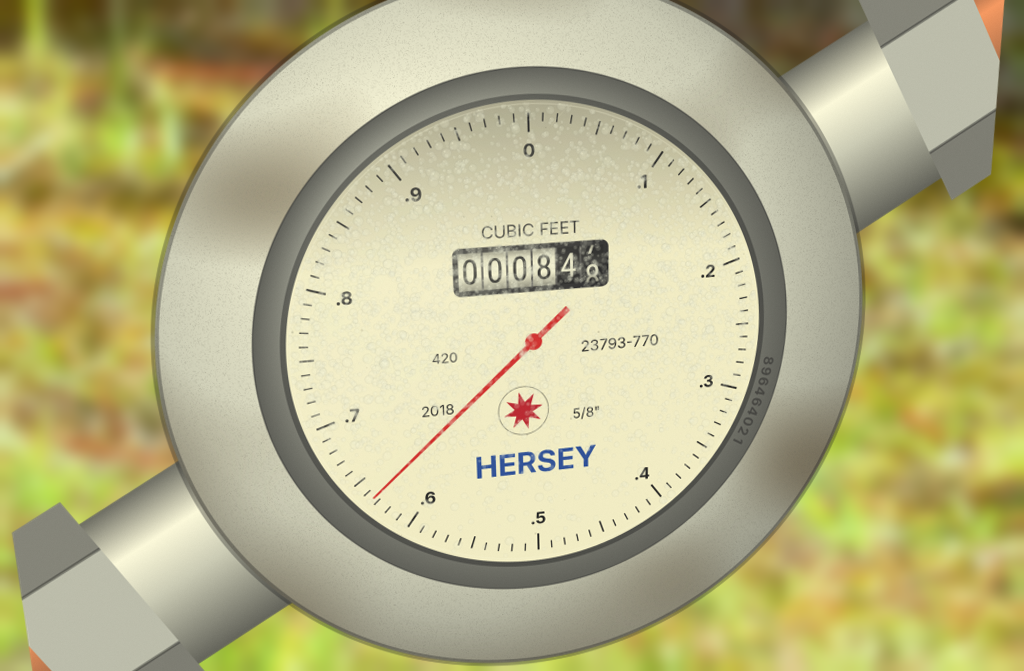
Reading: 847.63 ft³
